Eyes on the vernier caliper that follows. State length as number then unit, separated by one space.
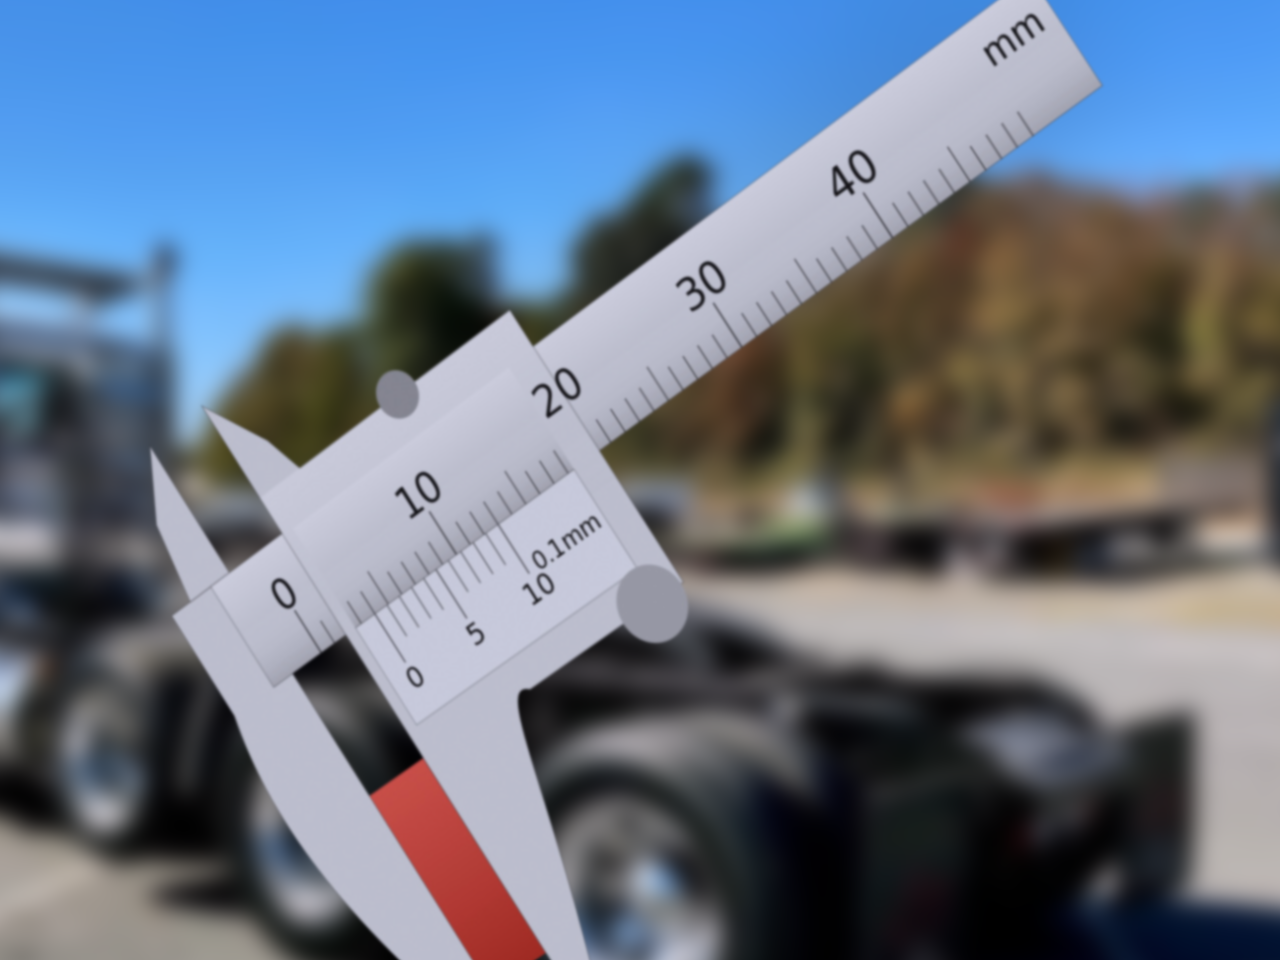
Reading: 4.0 mm
